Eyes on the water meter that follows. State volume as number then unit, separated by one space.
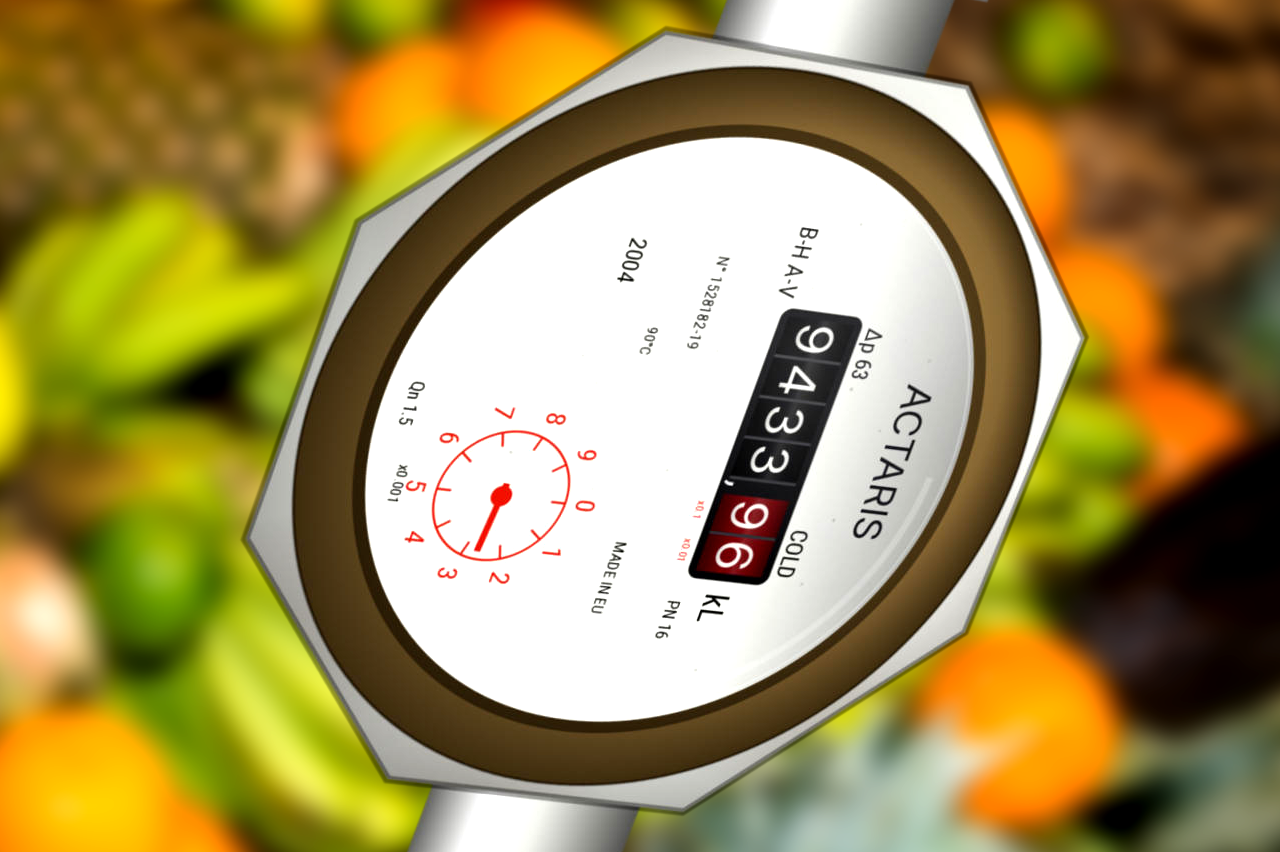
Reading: 9433.962 kL
